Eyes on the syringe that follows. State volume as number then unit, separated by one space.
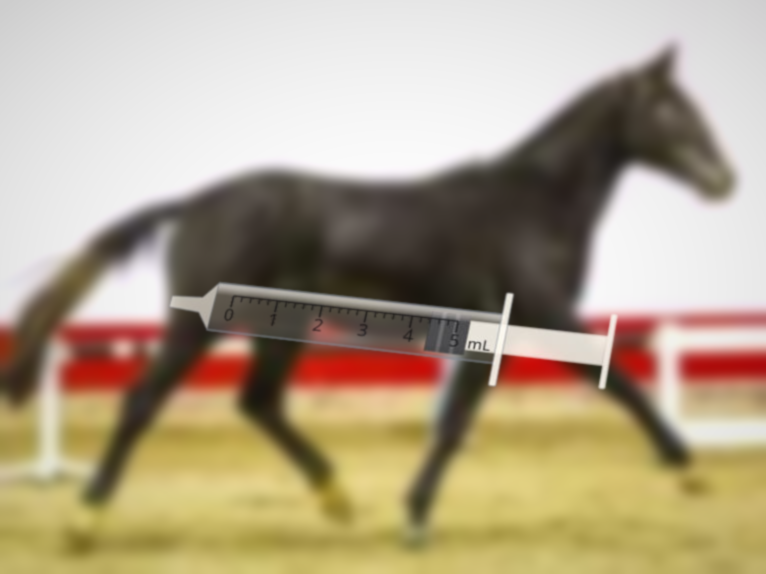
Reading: 4.4 mL
